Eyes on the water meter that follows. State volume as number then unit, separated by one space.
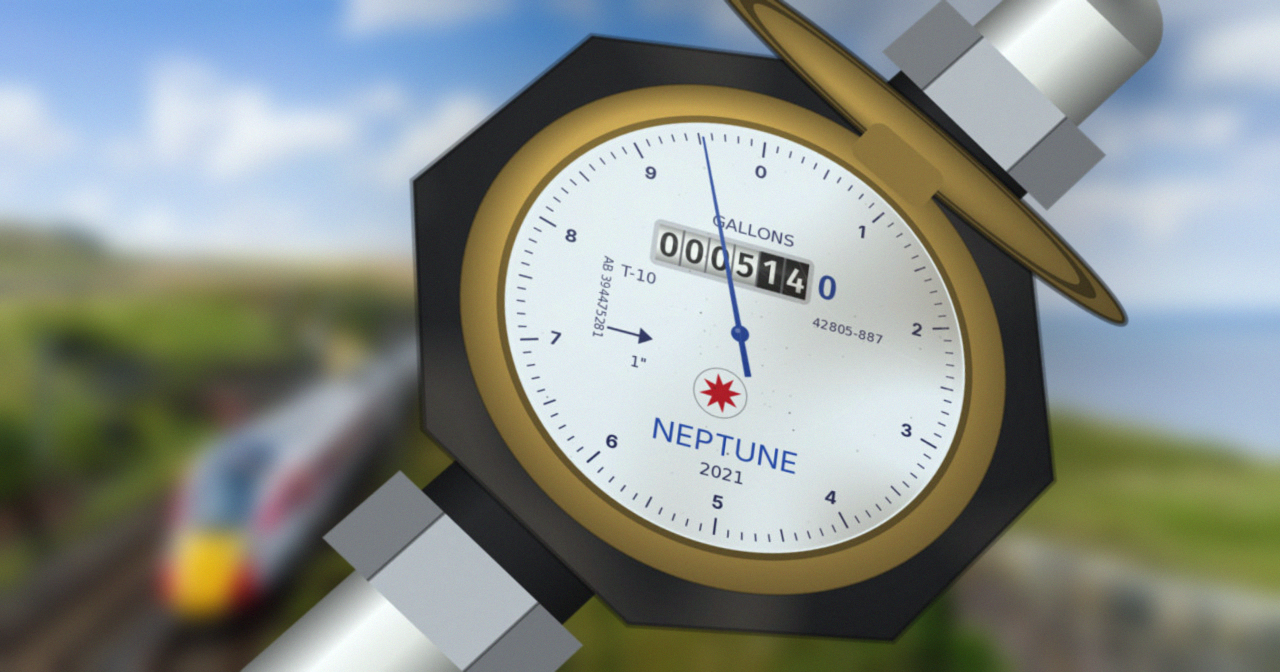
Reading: 5139.5 gal
